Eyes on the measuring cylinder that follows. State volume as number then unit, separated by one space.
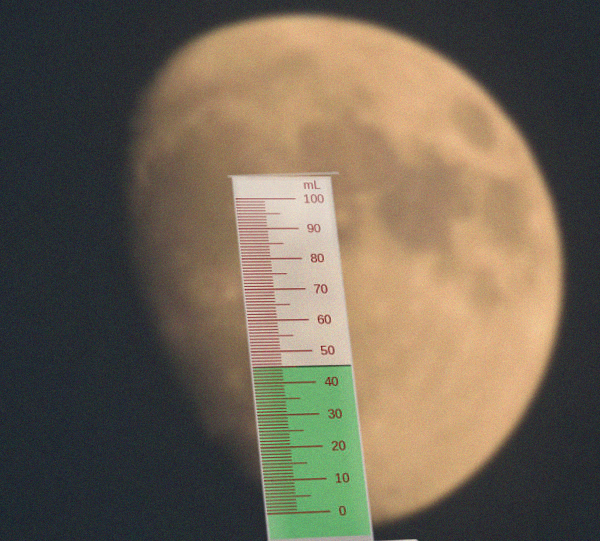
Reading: 45 mL
